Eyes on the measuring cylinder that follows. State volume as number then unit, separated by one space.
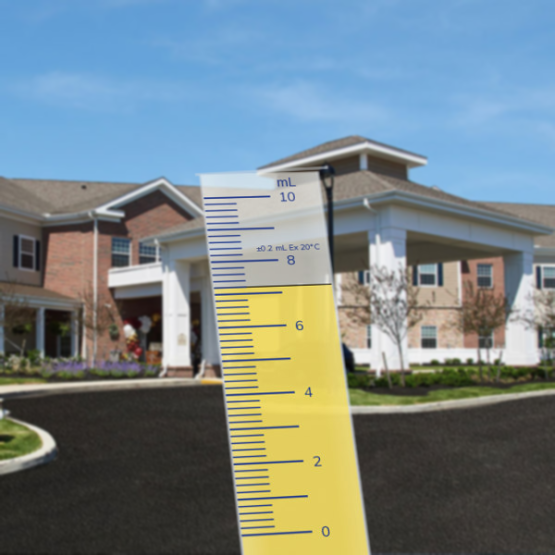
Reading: 7.2 mL
